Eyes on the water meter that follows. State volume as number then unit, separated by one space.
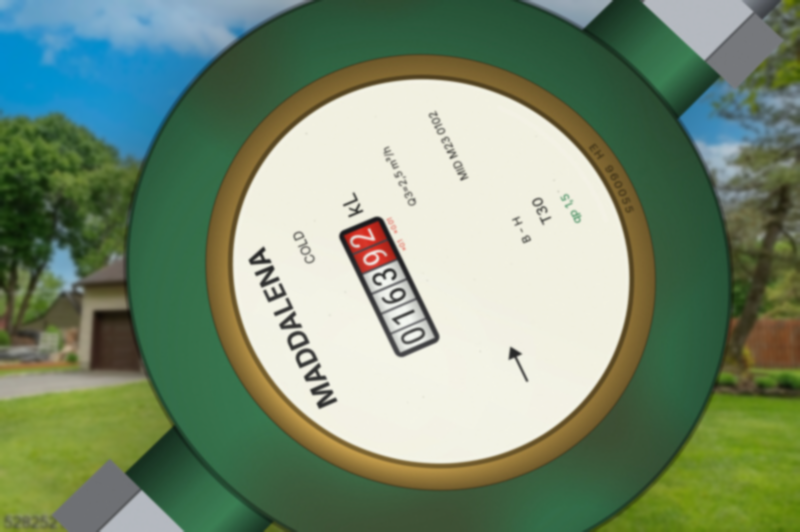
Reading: 163.92 kL
